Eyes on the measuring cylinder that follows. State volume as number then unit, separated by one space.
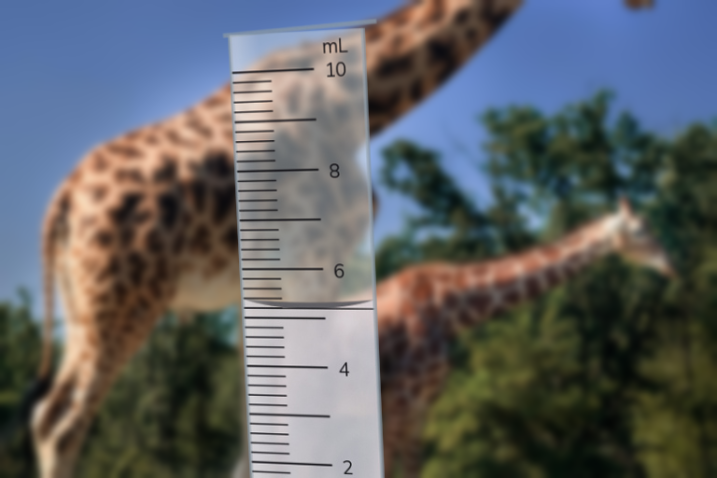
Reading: 5.2 mL
